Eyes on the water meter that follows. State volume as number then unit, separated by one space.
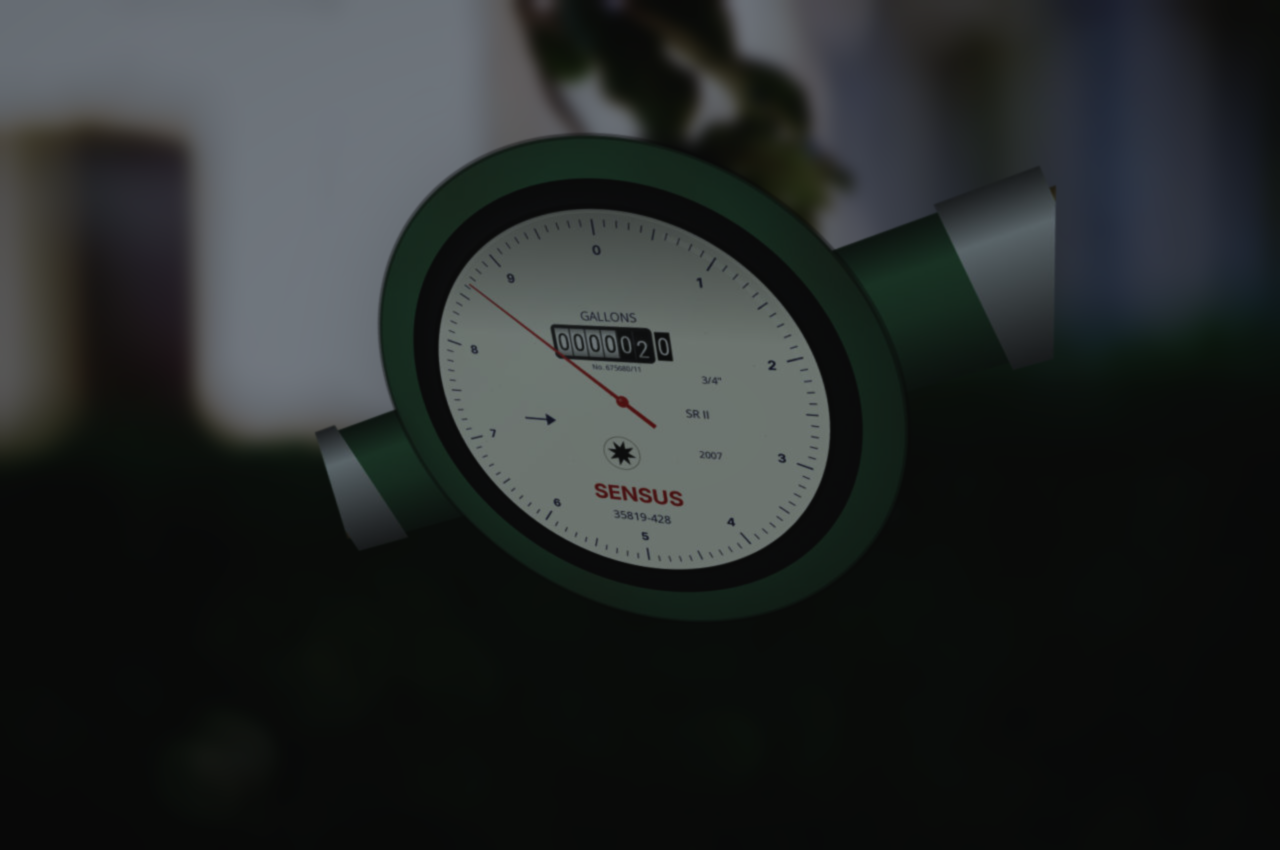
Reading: 18.6 gal
